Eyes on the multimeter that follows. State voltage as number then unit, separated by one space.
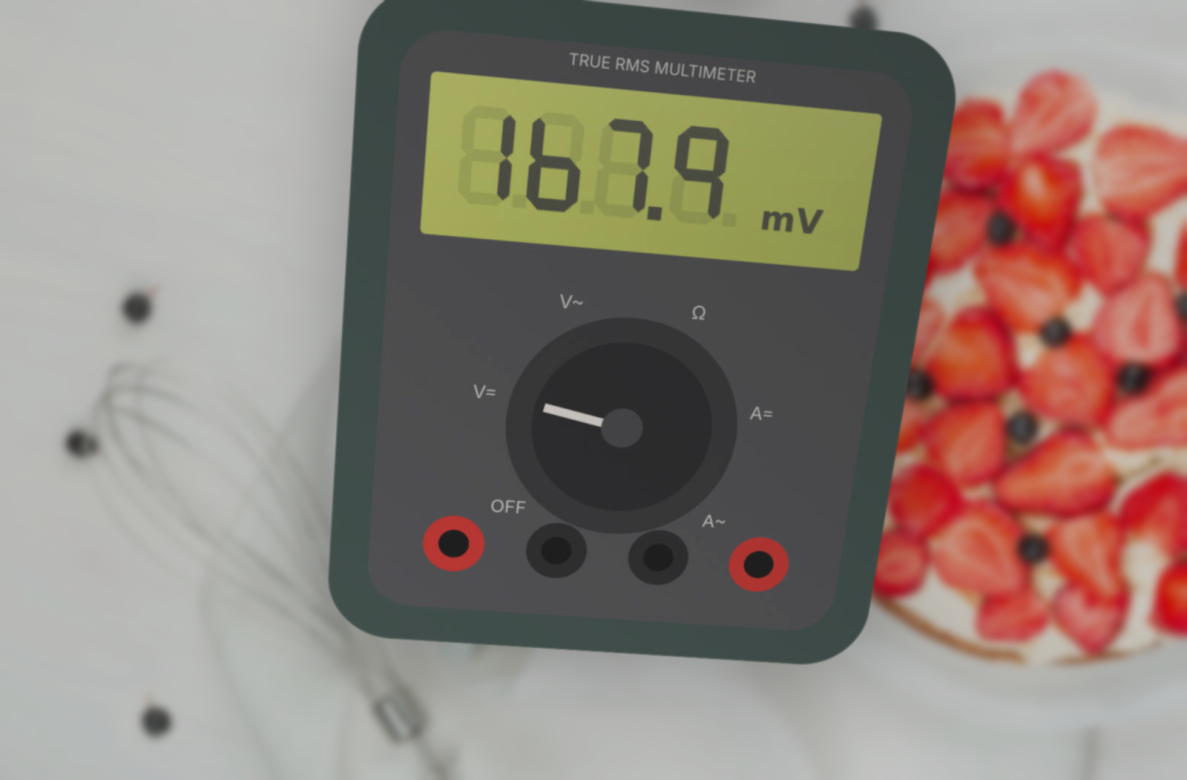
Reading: 167.9 mV
